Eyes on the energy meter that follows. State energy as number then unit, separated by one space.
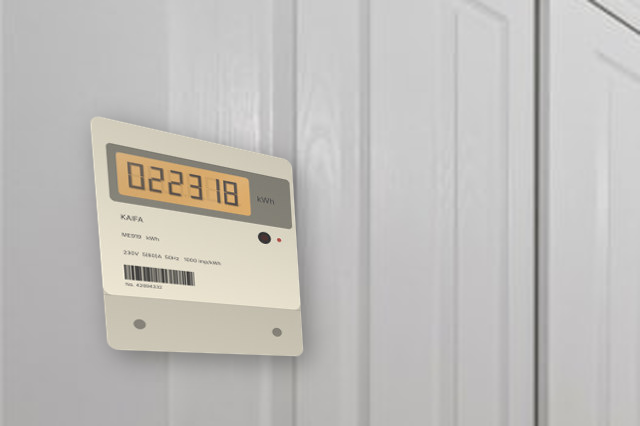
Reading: 22318 kWh
